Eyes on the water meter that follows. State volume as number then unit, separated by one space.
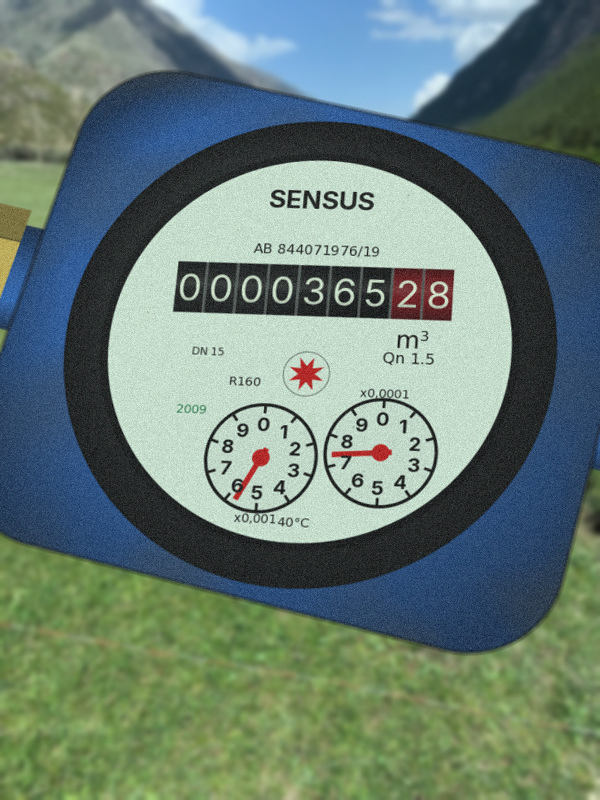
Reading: 365.2857 m³
